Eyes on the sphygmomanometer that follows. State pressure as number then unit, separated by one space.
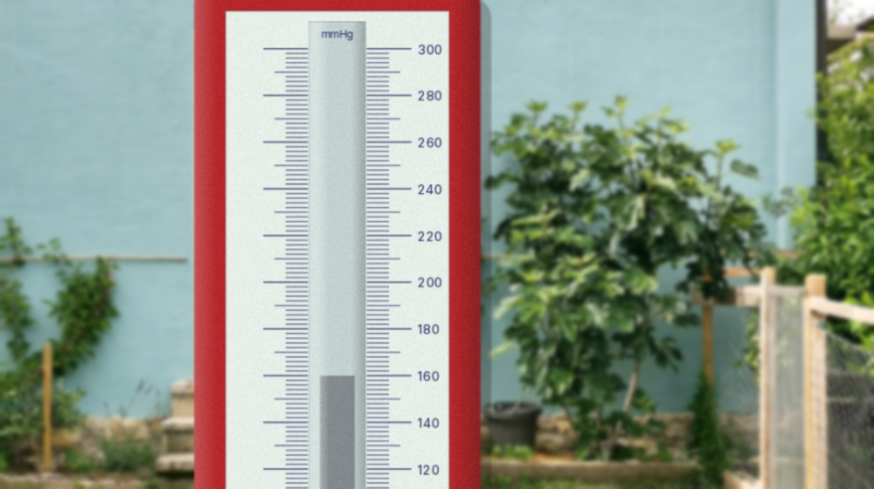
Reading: 160 mmHg
